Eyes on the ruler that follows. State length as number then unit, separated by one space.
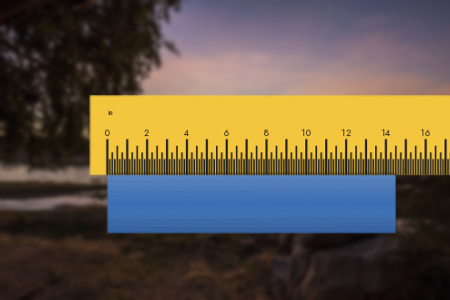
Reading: 14.5 in
